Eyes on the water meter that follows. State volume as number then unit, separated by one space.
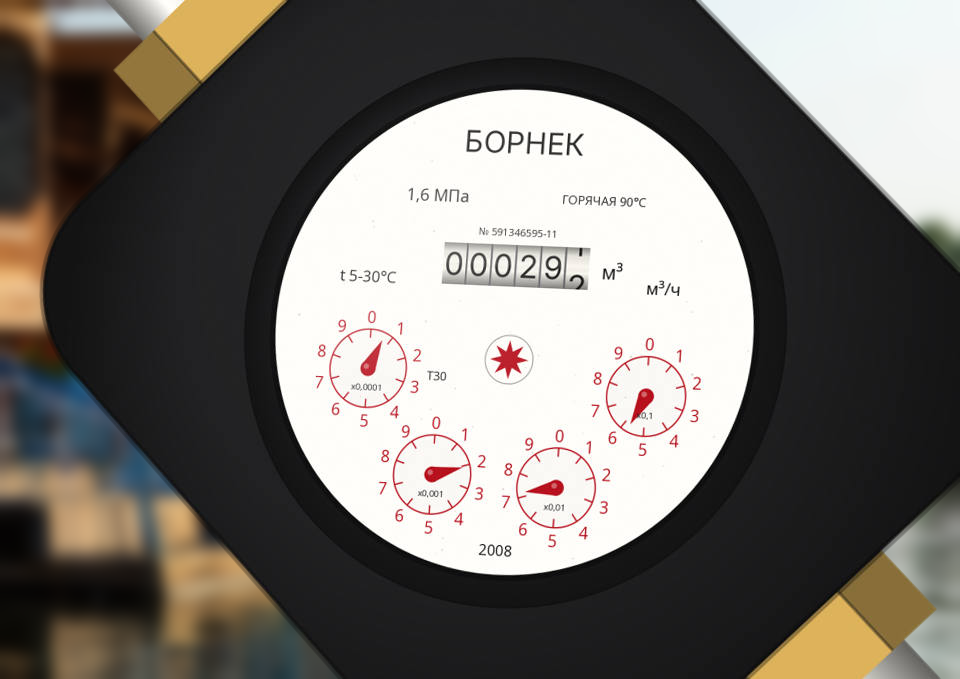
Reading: 291.5720 m³
